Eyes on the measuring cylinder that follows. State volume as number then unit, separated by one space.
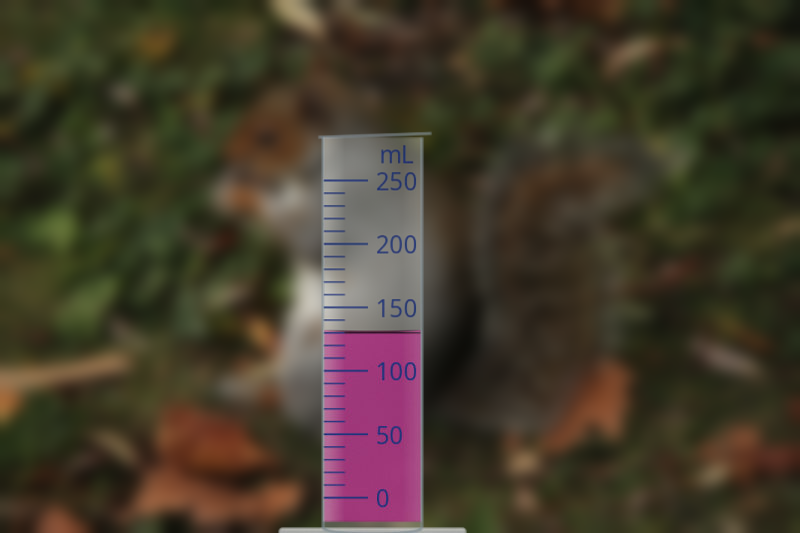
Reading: 130 mL
